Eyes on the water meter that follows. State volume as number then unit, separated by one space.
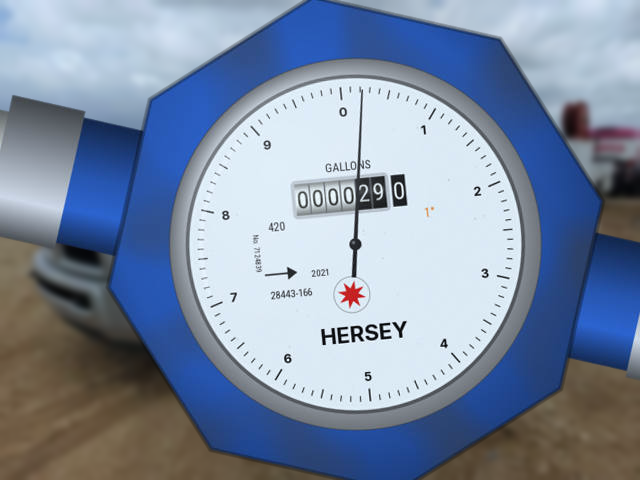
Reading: 290.2 gal
